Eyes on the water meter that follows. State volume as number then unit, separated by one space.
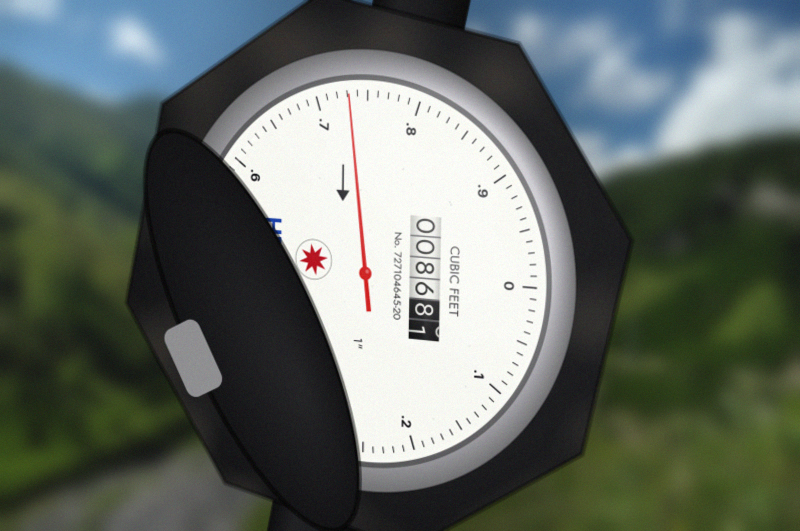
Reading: 8680.73 ft³
